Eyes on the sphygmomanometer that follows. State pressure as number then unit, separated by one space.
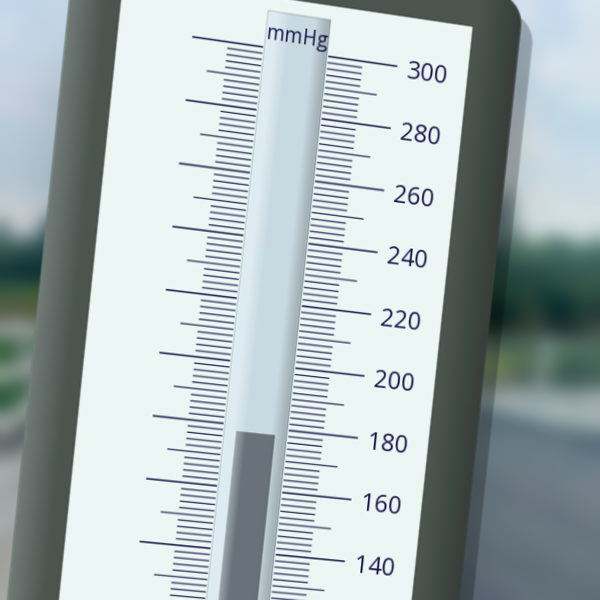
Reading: 178 mmHg
